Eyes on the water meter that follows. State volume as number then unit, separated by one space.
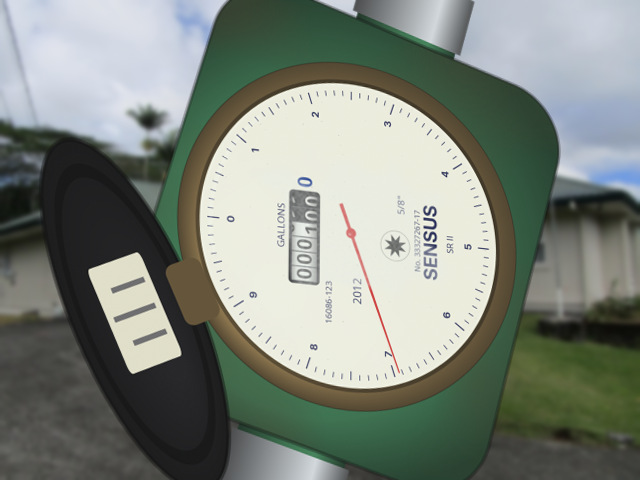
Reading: 996.9 gal
